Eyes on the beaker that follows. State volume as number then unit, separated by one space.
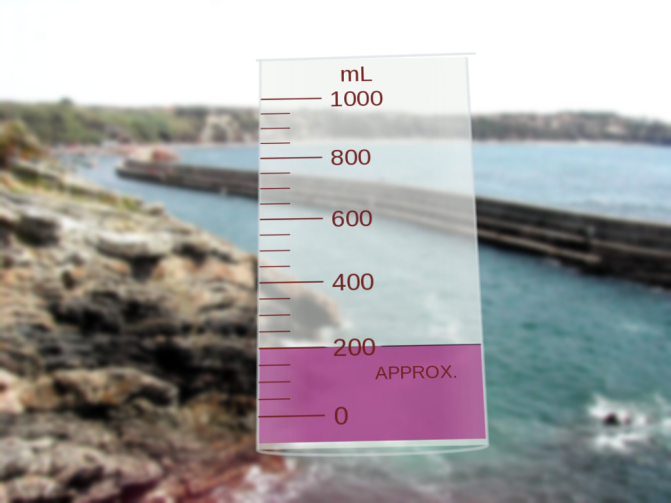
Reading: 200 mL
